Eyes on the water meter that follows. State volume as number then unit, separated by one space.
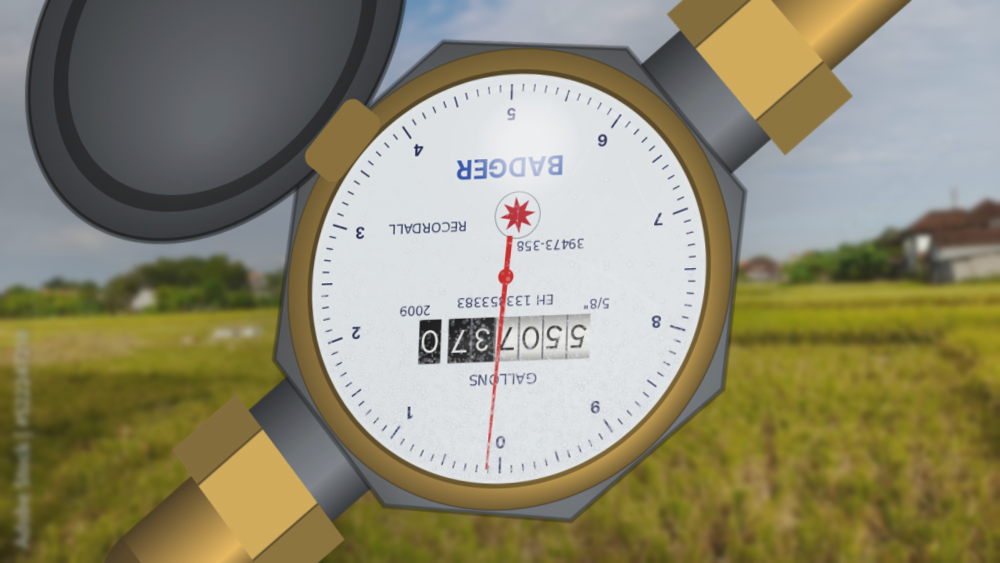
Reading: 5507370.1 gal
